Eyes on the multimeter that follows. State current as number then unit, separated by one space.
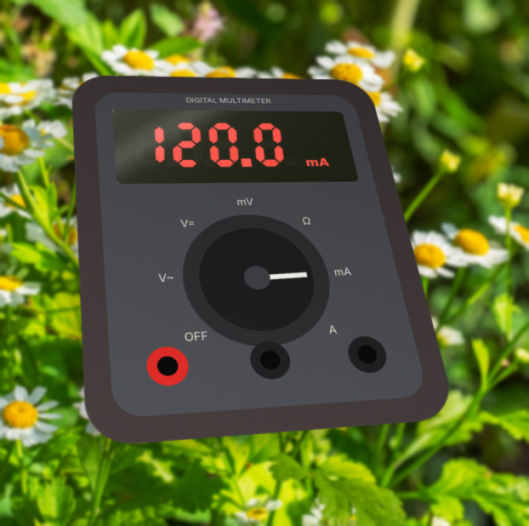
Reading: 120.0 mA
